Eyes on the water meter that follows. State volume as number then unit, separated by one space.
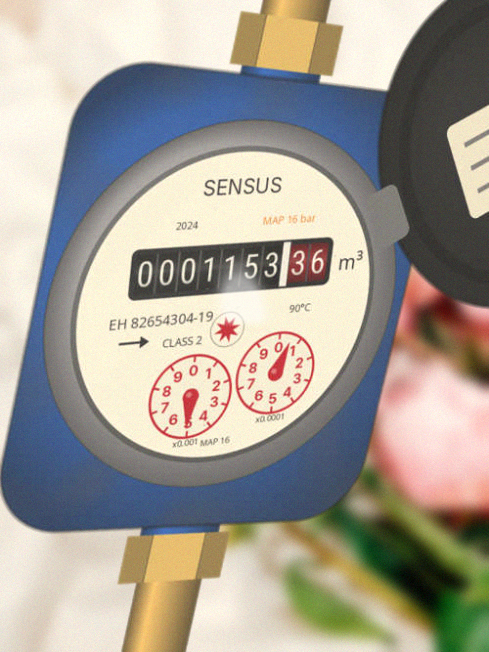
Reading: 1153.3650 m³
